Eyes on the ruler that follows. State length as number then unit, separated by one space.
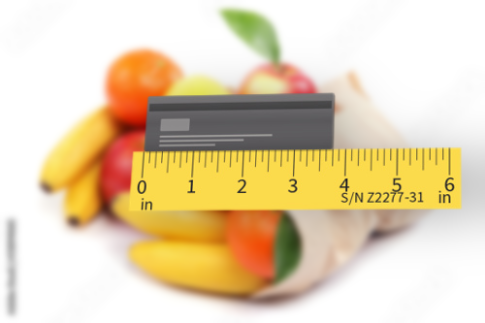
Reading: 3.75 in
